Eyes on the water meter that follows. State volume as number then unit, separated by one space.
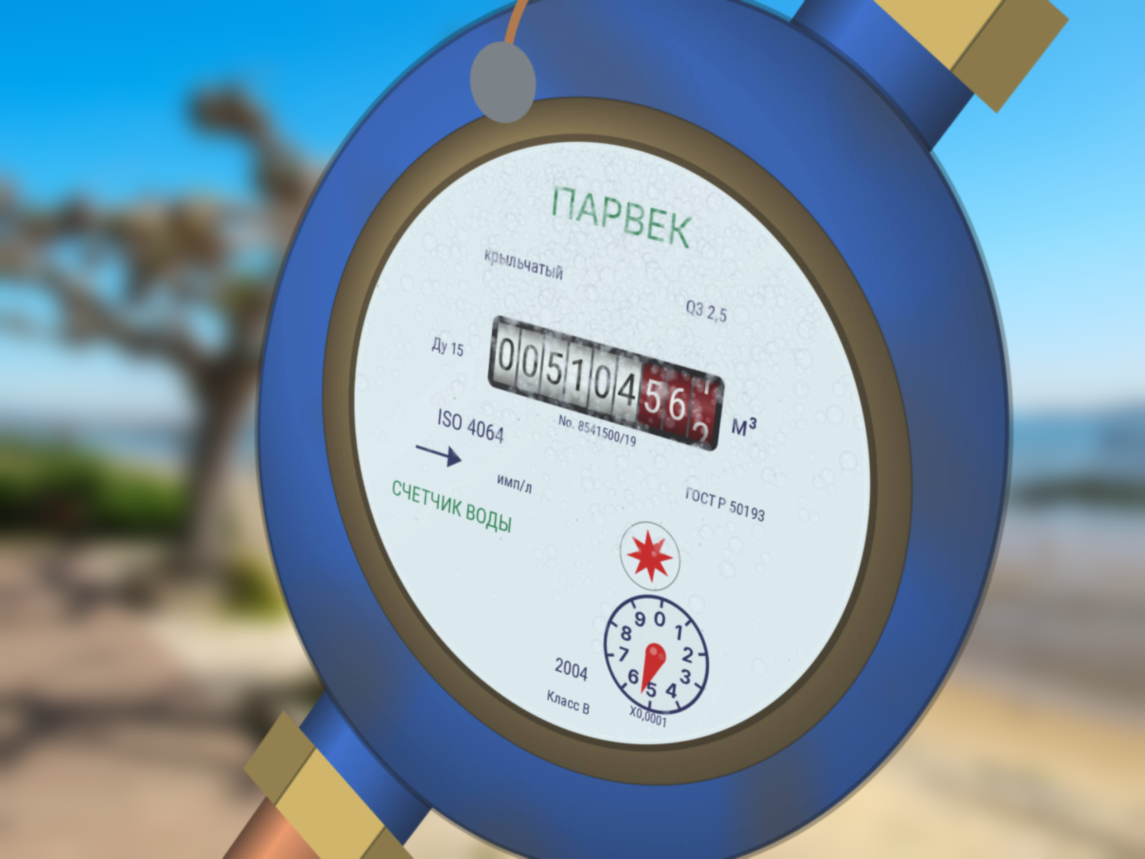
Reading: 5104.5615 m³
